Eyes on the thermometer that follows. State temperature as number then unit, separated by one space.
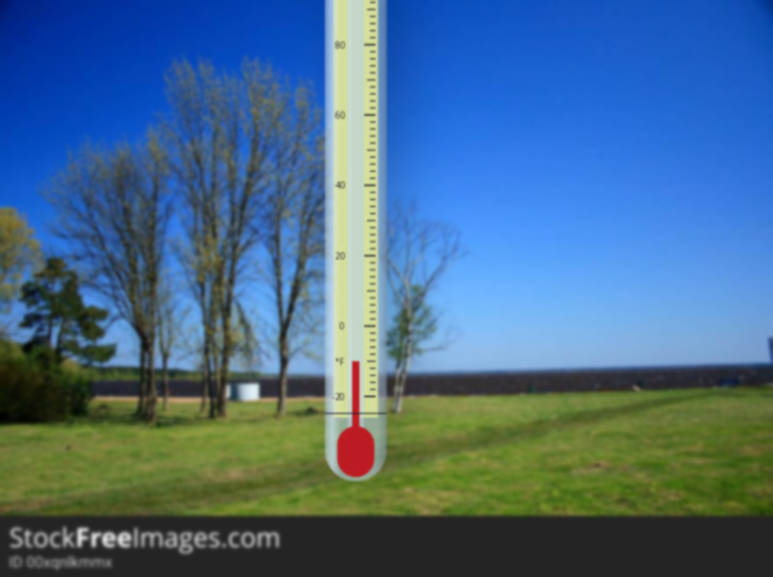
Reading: -10 °F
